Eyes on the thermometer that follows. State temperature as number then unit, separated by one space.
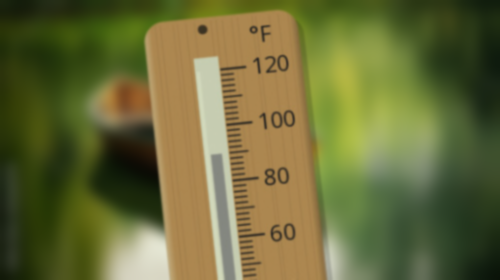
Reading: 90 °F
